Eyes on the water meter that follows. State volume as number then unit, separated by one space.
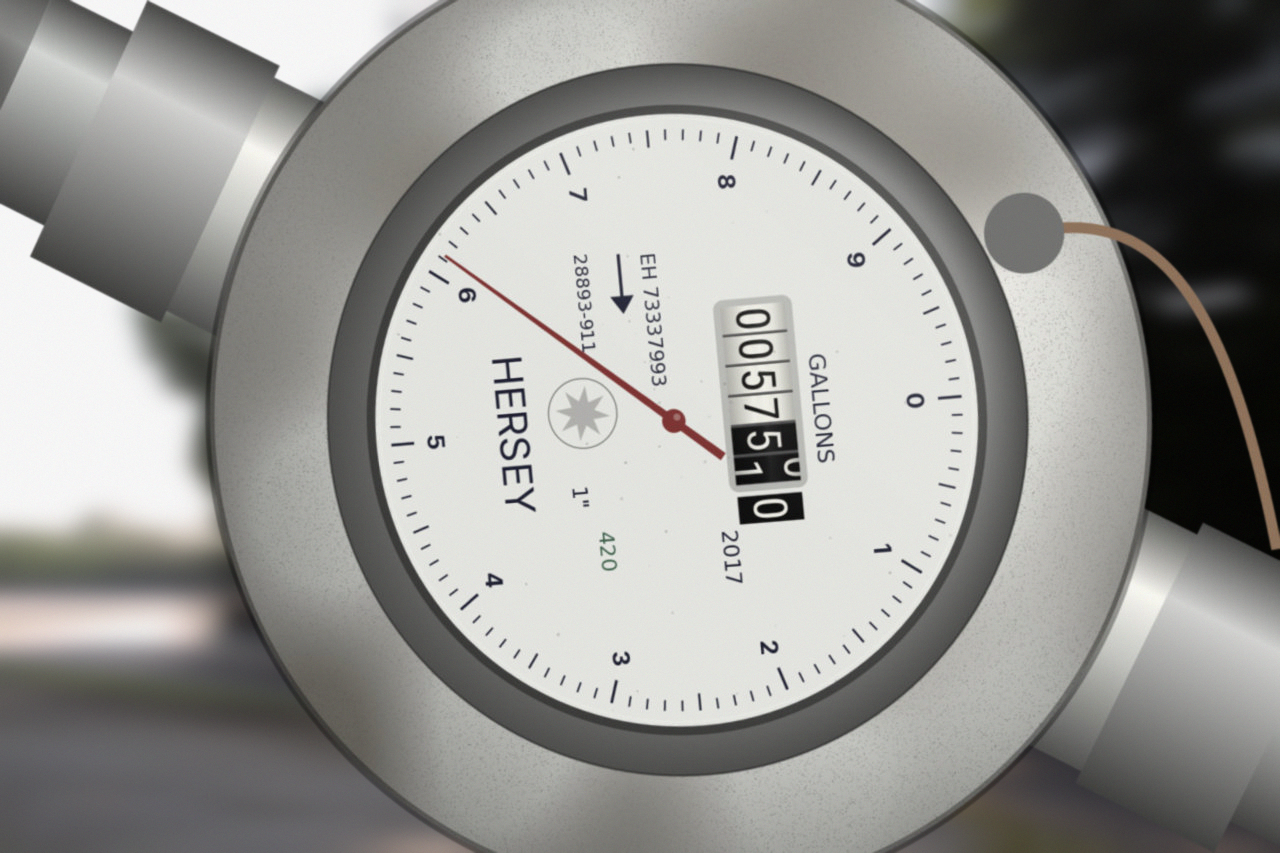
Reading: 57506.1 gal
